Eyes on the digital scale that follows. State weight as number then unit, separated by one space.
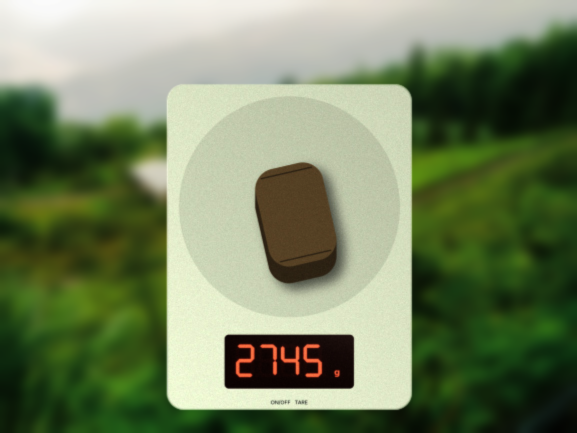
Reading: 2745 g
